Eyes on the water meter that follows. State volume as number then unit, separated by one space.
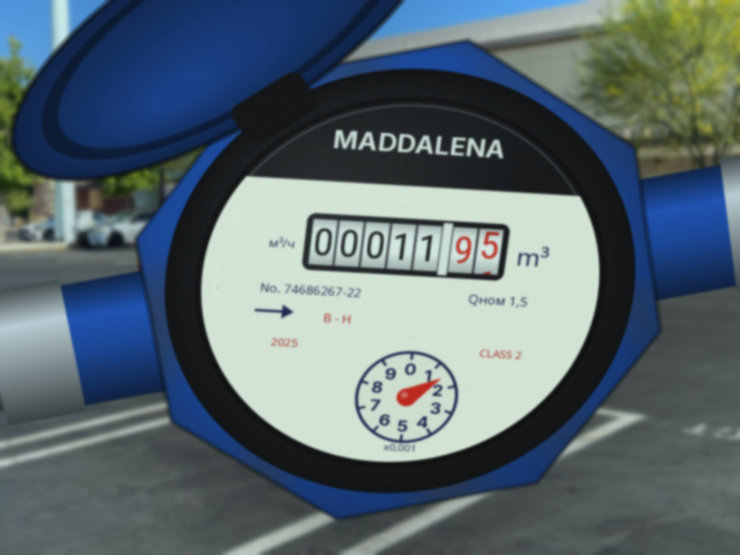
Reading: 11.951 m³
